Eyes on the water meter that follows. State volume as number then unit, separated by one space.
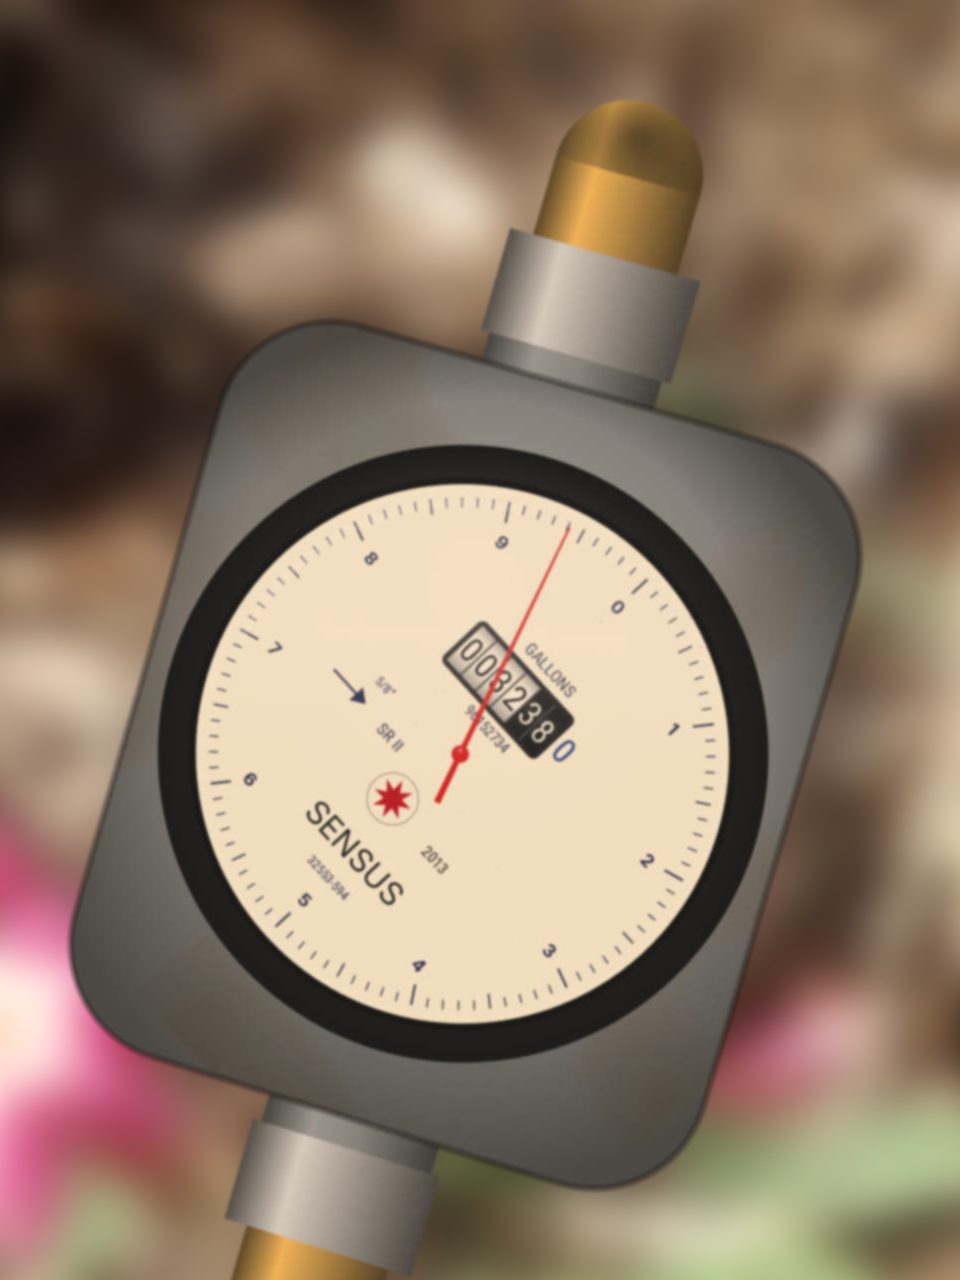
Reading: 32379.4 gal
